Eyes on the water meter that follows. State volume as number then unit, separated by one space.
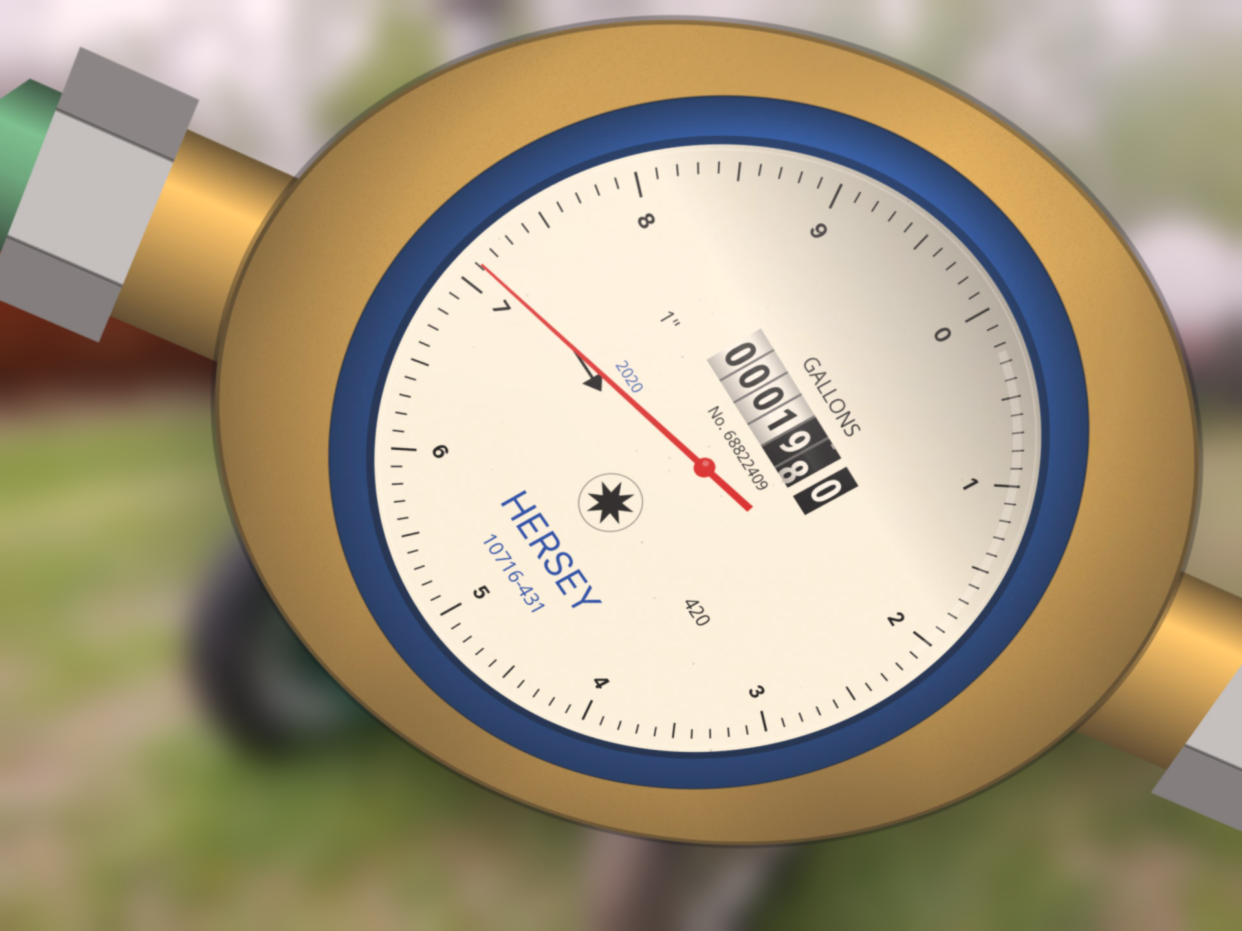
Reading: 1977.1 gal
